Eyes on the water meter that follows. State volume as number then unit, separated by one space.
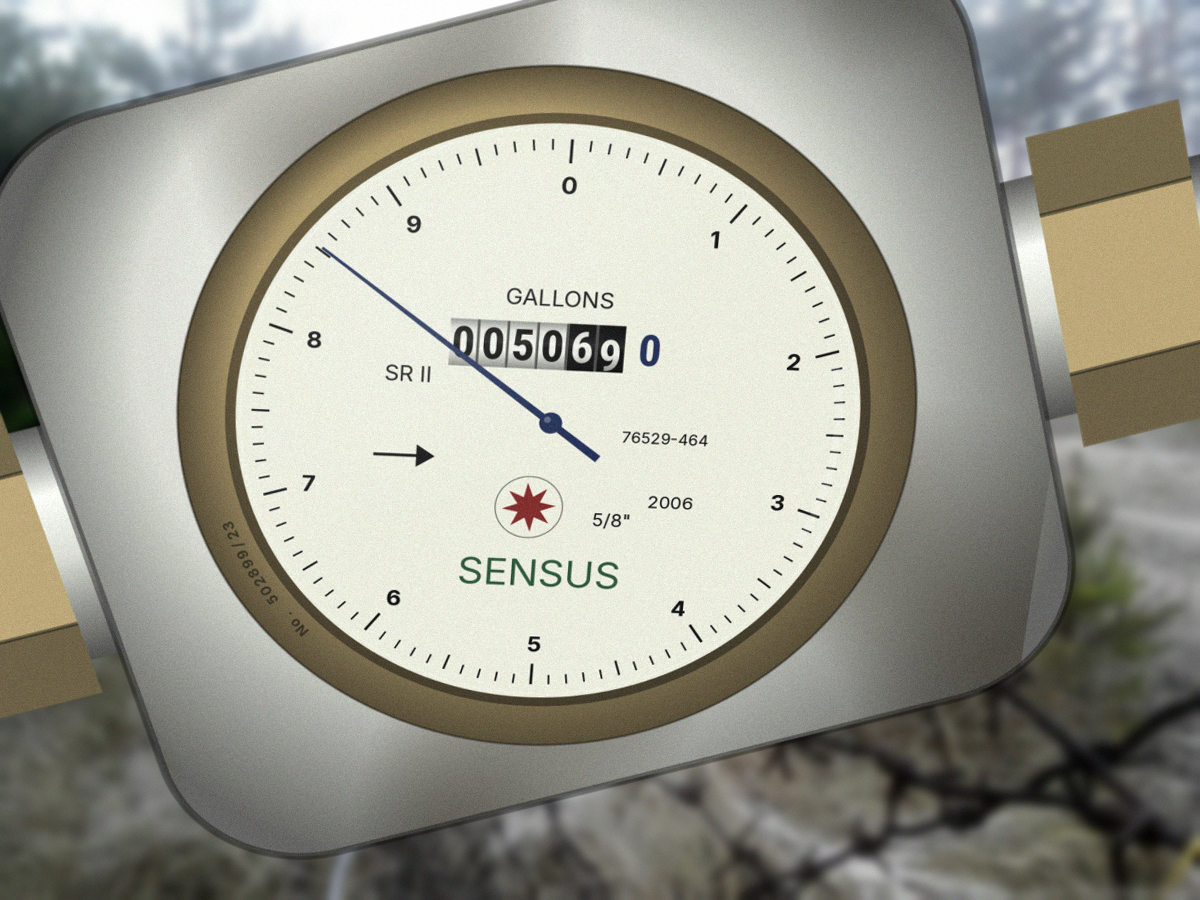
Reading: 50688.5 gal
